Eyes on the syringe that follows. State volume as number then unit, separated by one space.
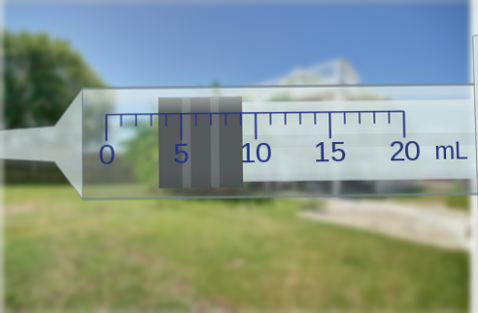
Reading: 3.5 mL
